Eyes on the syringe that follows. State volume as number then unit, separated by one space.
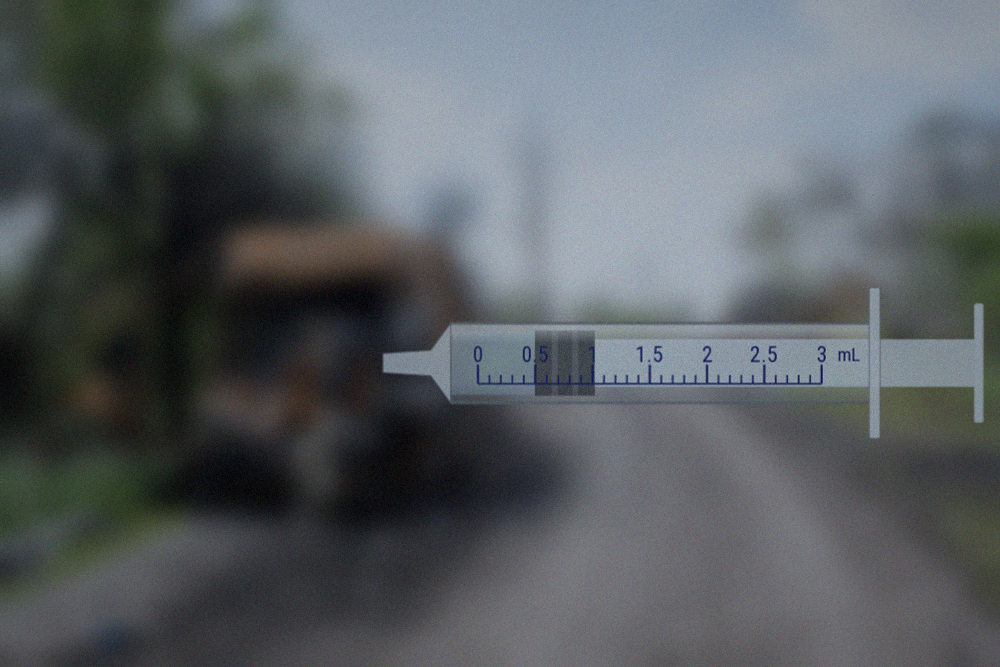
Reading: 0.5 mL
